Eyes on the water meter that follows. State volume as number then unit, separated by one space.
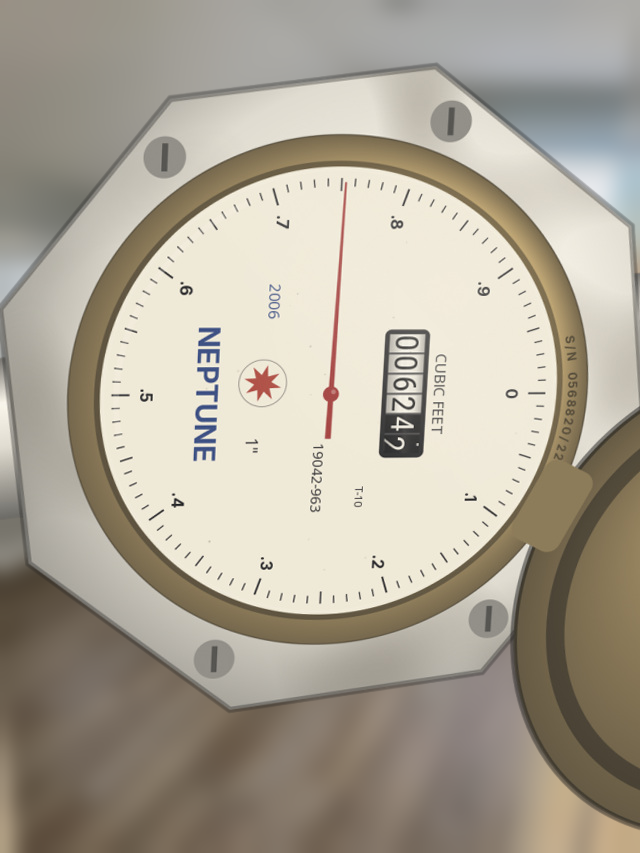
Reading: 6241.75 ft³
